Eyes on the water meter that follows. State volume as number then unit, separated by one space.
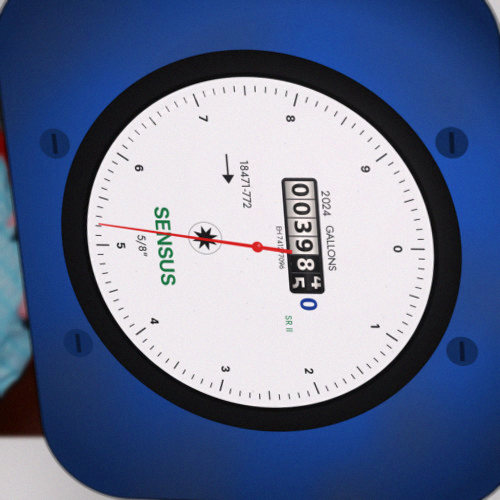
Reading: 39845.2 gal
